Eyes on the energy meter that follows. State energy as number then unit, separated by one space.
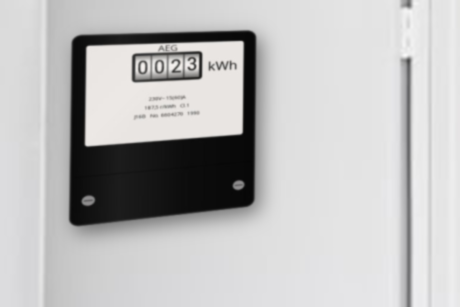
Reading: 23 kWh
